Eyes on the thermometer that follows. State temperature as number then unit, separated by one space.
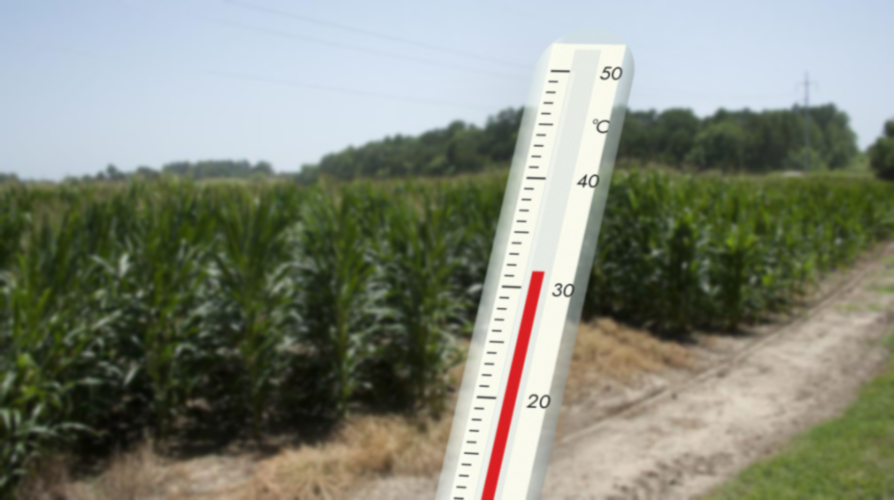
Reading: 31.5 °C
